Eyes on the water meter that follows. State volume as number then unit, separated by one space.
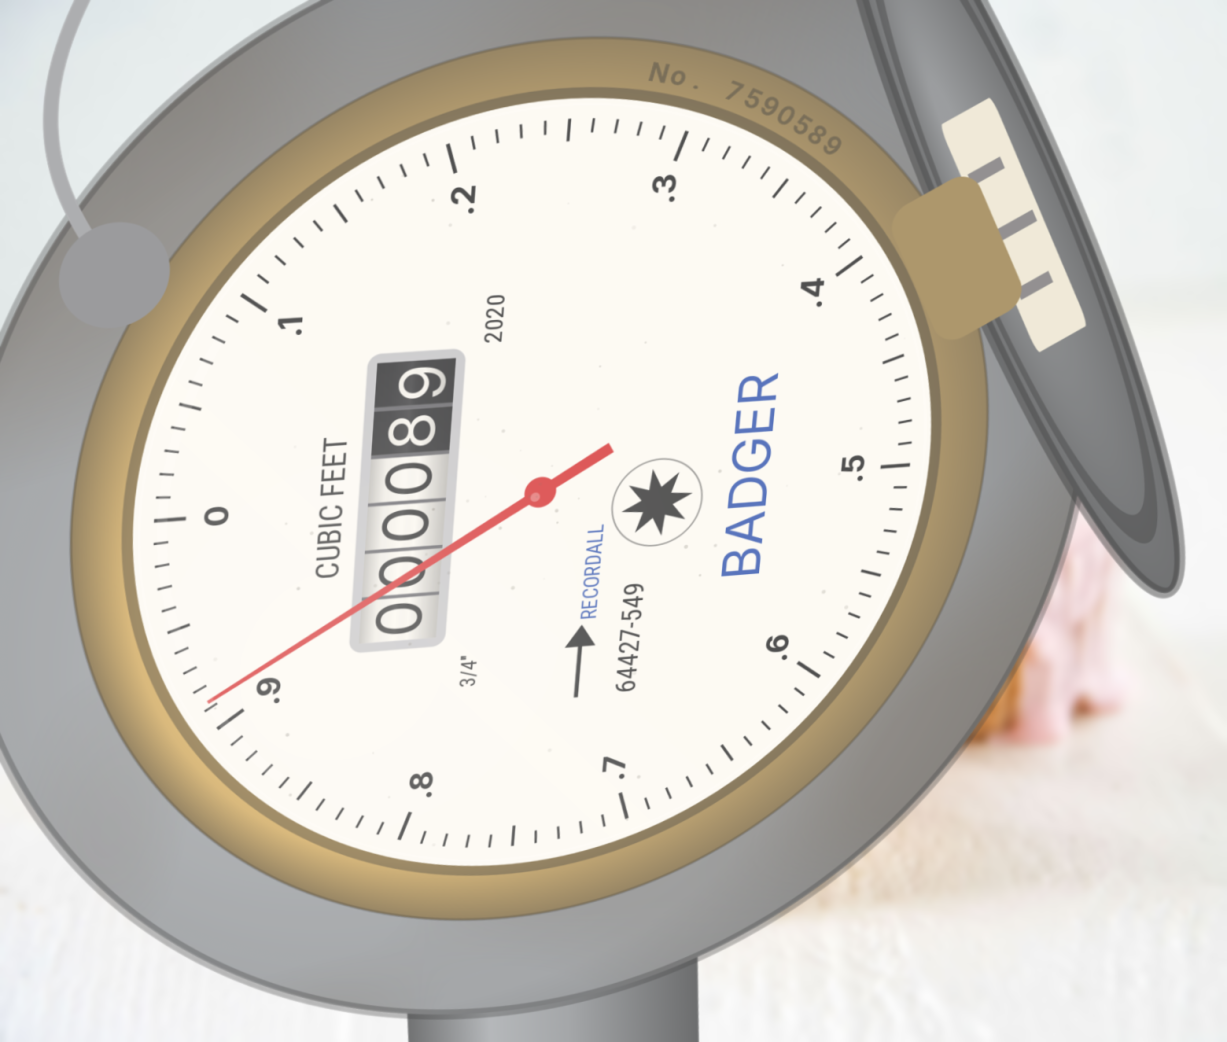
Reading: 88.91 ft³
